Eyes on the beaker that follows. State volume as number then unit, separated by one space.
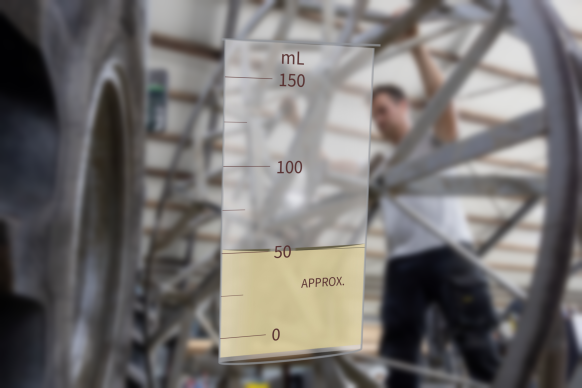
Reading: 50 mL
